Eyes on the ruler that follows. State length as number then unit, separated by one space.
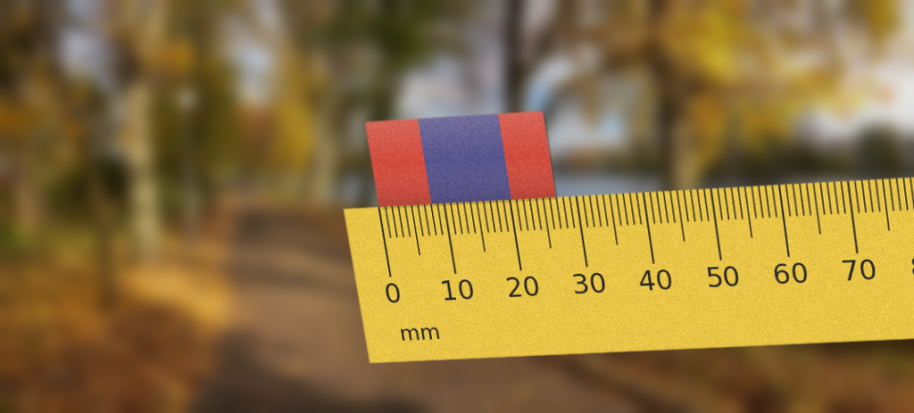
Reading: 27 mm
